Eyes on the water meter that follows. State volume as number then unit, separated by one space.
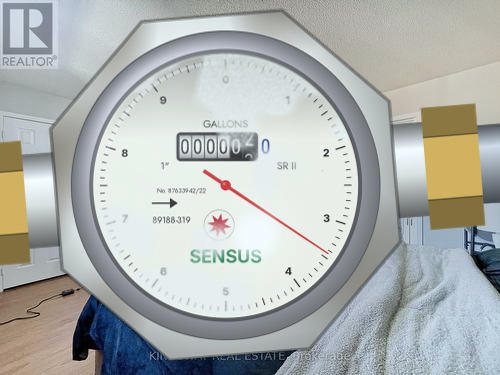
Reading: 23.4 gal
